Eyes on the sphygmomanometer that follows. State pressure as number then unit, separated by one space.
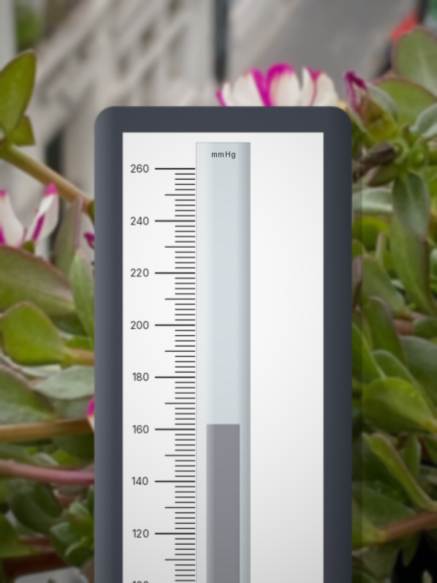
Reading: 162 mmHg
